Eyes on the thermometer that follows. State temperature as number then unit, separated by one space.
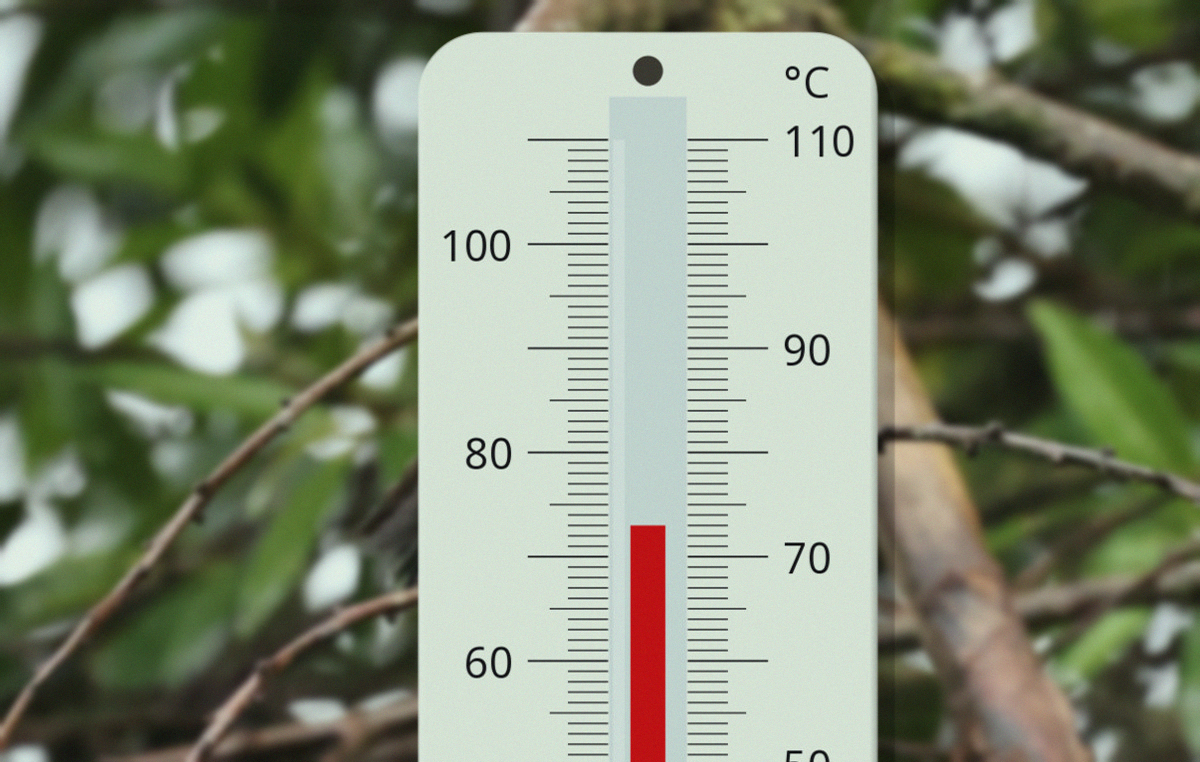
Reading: 73 °C
